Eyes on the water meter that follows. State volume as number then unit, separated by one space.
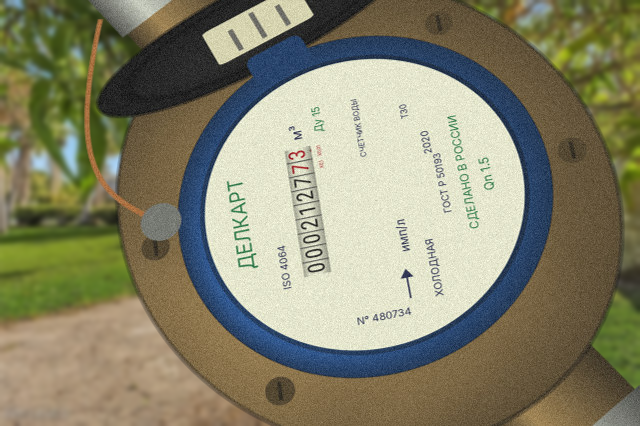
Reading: 2127.73 m³
